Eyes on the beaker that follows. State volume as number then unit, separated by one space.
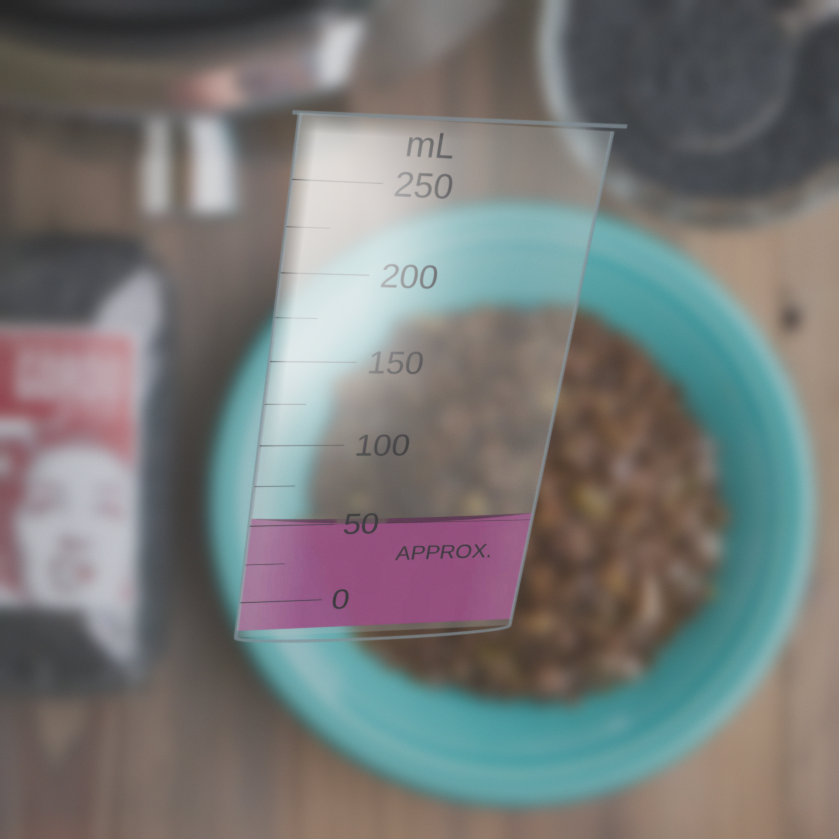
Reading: 50 mL
